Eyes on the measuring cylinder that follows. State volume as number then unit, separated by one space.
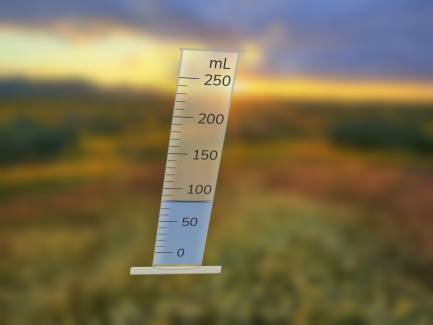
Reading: 80 mL
